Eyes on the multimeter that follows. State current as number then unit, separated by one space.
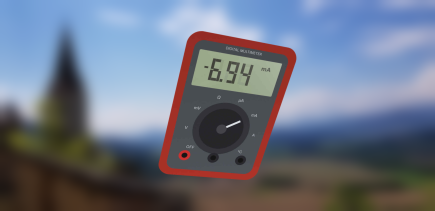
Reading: -6.94 mA
